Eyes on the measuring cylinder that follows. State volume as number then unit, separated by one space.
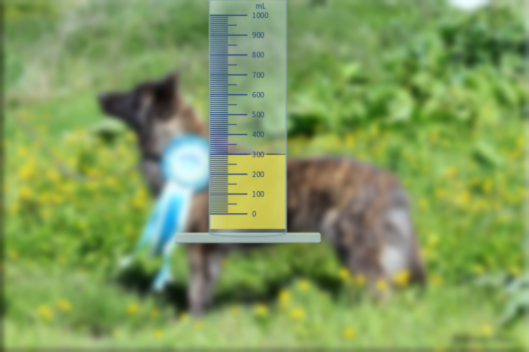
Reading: 300 mL
